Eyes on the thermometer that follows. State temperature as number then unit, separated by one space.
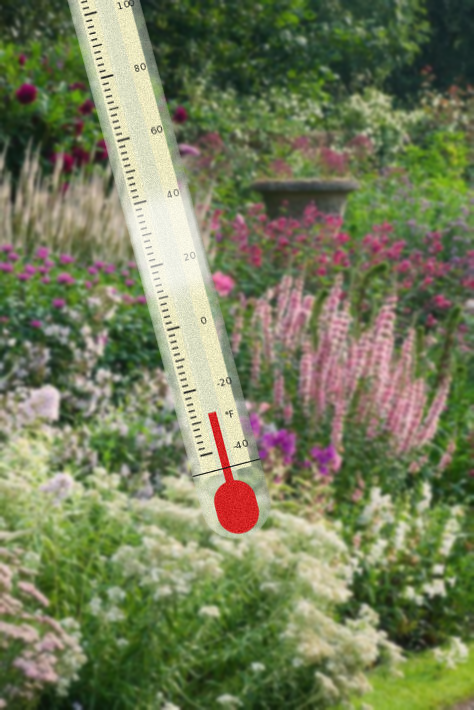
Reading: -28 °F
